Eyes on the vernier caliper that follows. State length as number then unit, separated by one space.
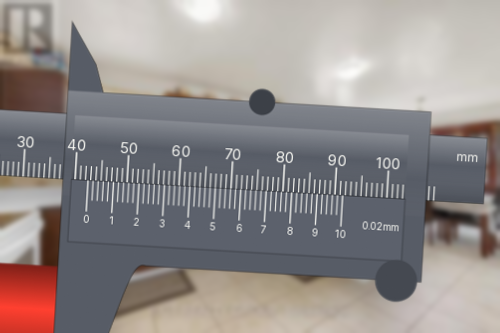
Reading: 42.5 mm
